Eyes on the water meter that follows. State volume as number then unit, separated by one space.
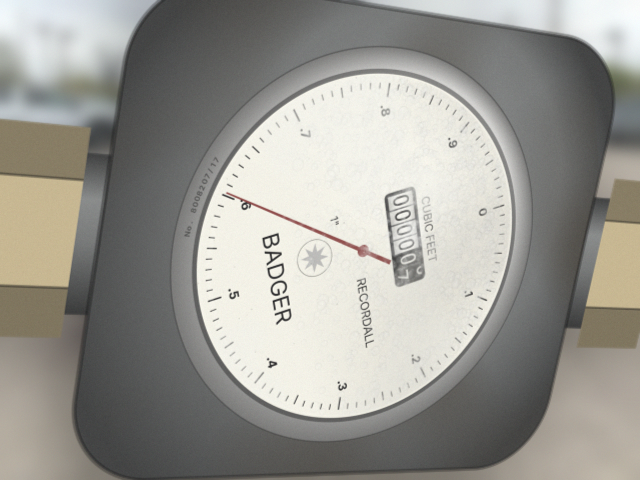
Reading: 6.60 ft³
